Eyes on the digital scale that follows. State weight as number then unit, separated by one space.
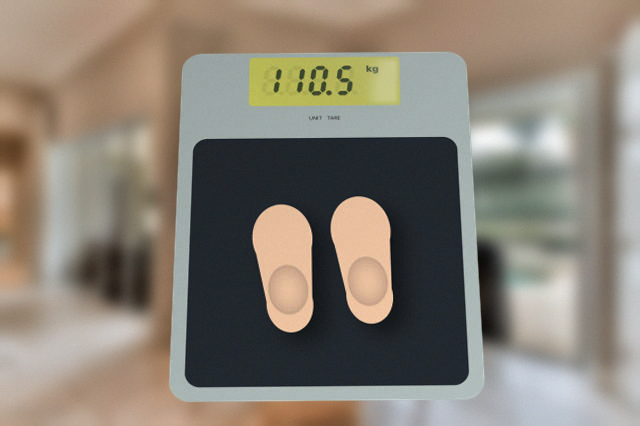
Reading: 110.5 kg
